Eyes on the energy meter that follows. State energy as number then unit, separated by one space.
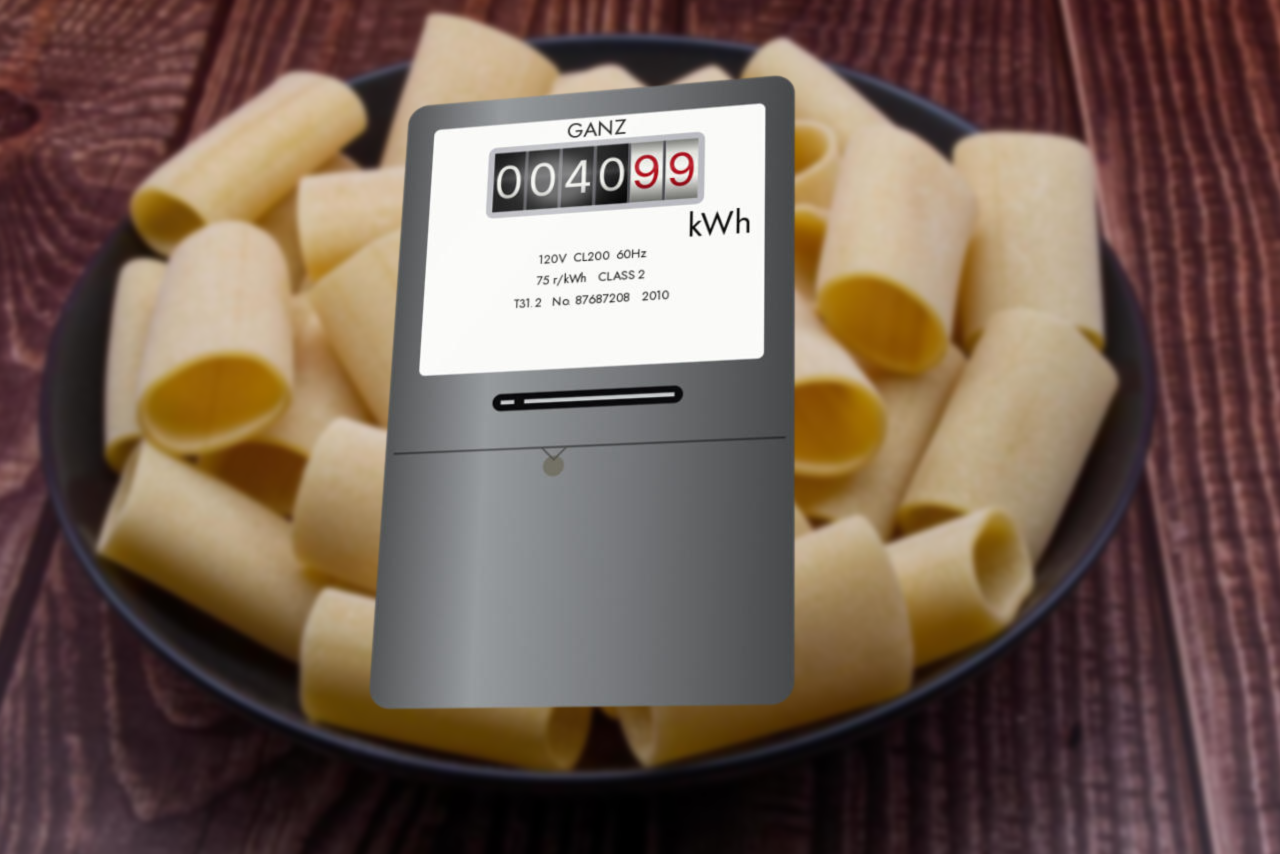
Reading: 40.99 kWh
